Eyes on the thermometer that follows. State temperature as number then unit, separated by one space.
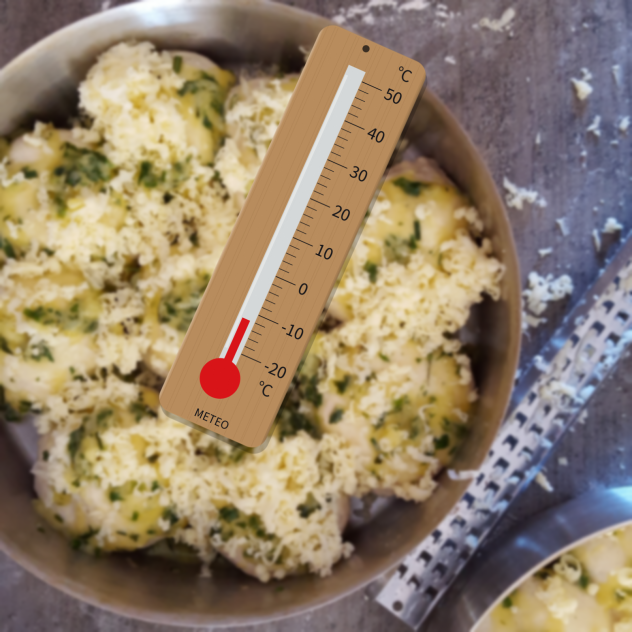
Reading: -12 °C
